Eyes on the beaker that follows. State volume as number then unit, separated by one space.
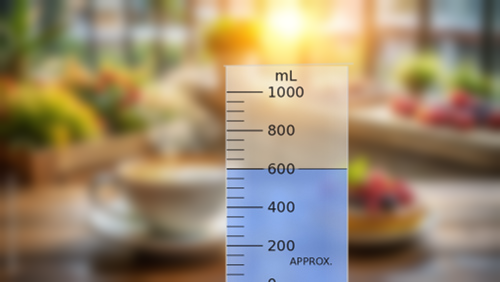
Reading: 600 mL
